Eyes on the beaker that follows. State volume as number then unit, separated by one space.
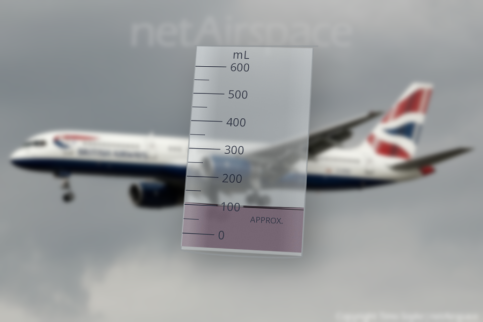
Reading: 100 mL
